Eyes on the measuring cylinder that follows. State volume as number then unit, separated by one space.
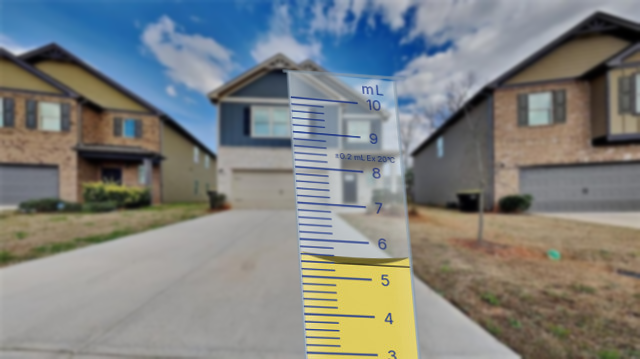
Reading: 5.4 mL
